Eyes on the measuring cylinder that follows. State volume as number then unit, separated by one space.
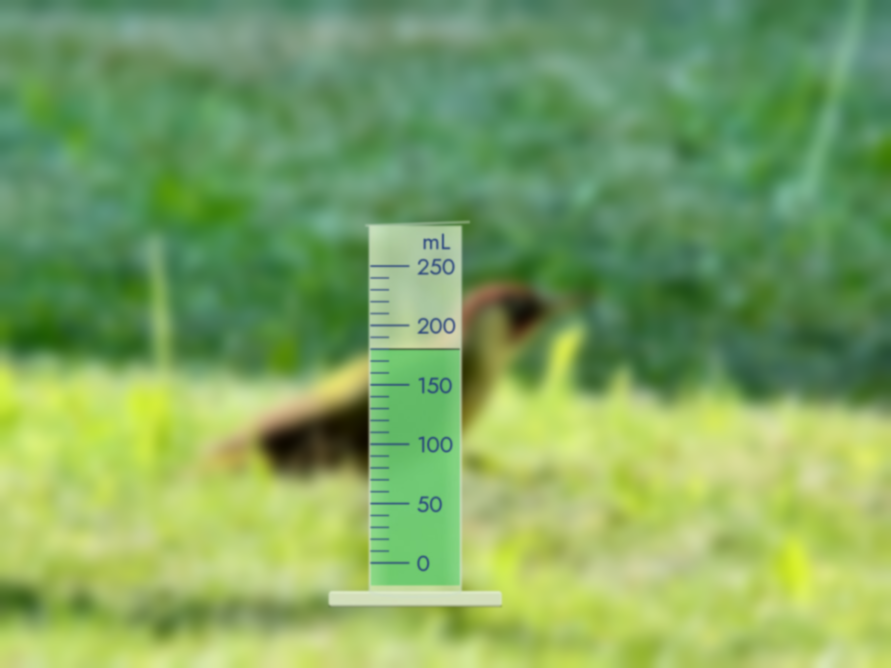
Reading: 180 mL
